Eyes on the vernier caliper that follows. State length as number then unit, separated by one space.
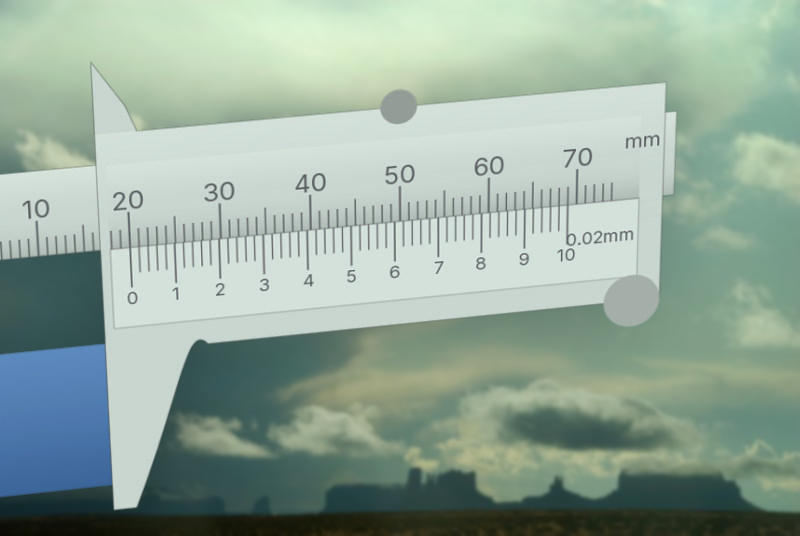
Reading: 20.0 mm
